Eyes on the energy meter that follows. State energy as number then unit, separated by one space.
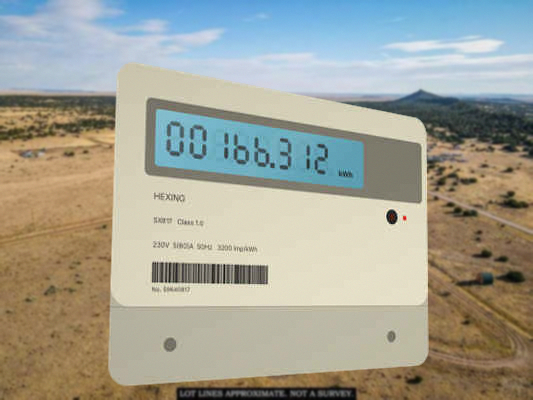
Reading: 166.312 kWh
